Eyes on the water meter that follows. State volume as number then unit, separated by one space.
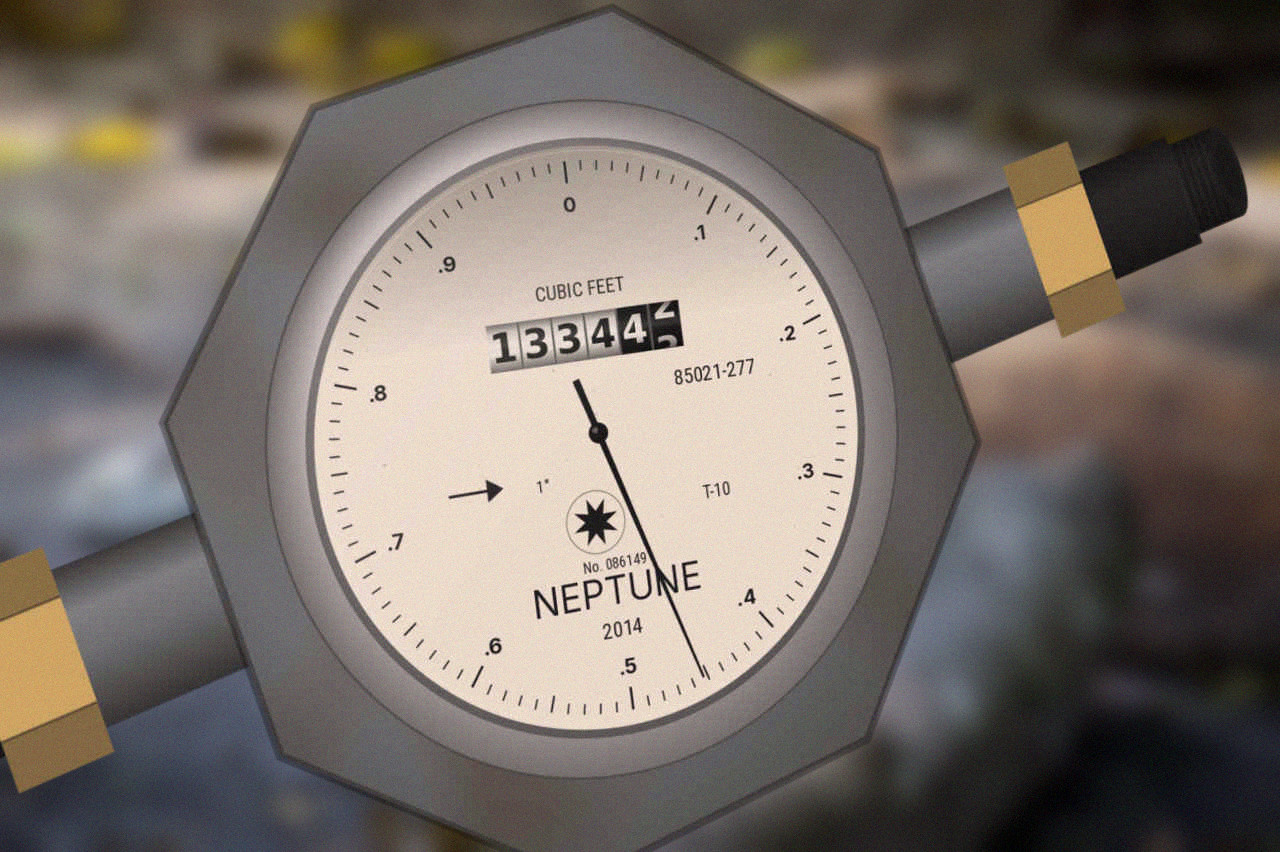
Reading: 133442.45 ft³
